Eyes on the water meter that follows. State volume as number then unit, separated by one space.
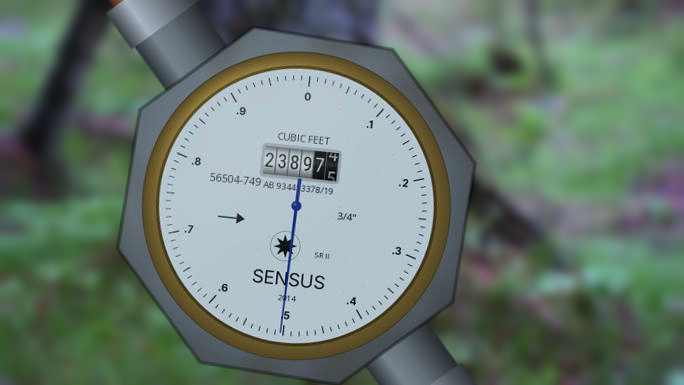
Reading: 238974.50 ft³
